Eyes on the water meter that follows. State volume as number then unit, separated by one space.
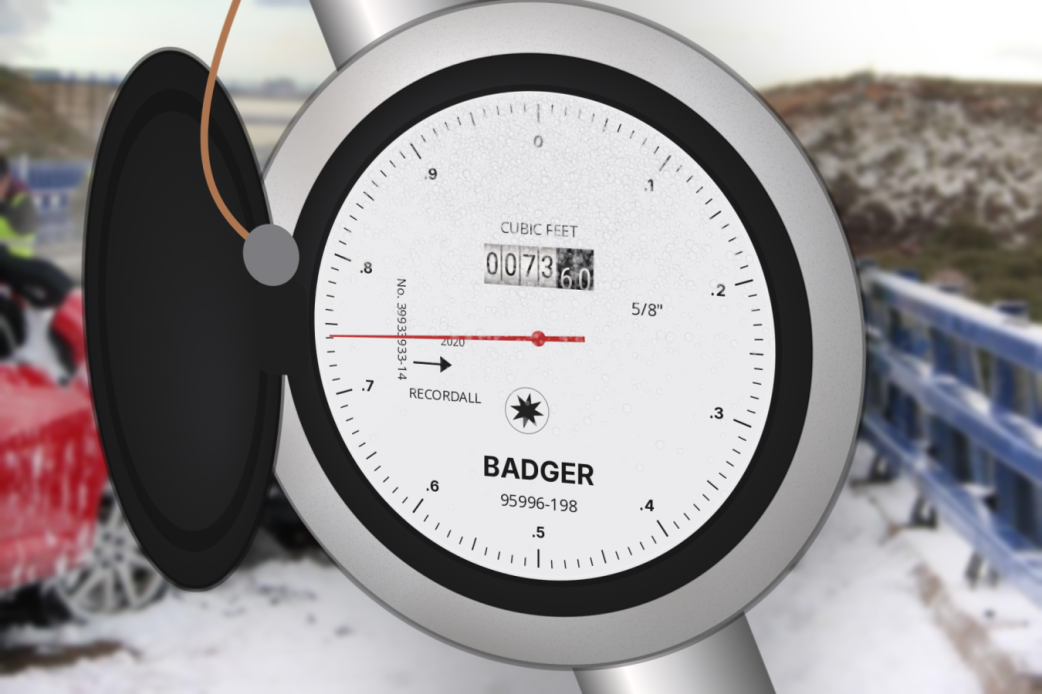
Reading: 7359.74 ft³
